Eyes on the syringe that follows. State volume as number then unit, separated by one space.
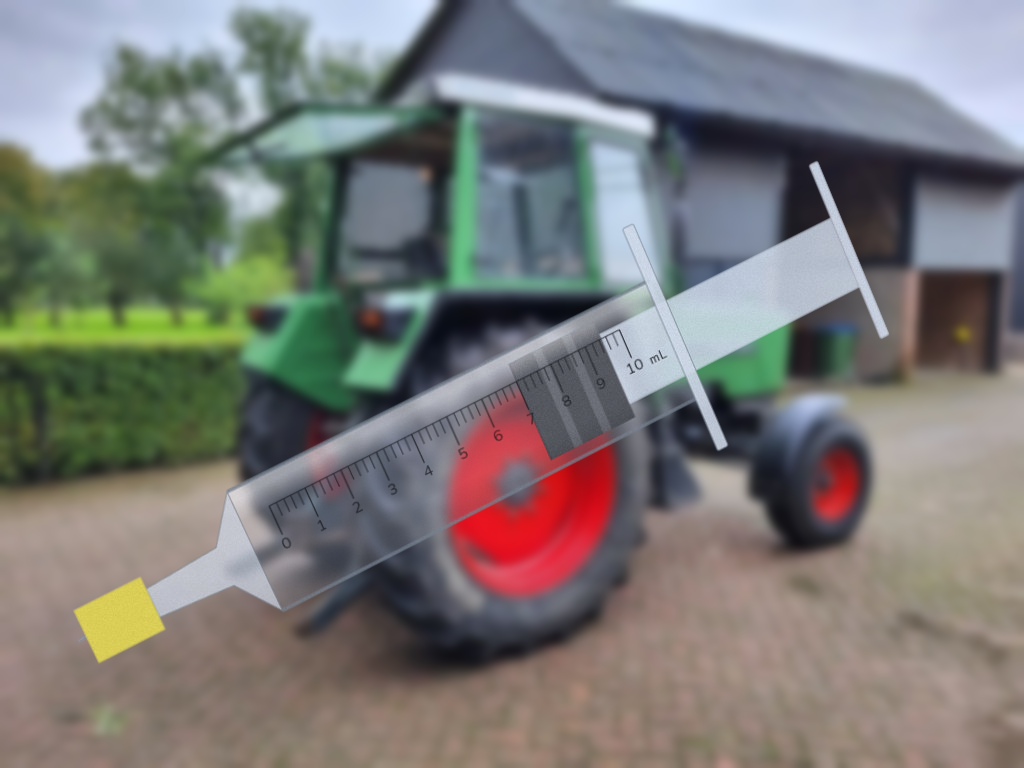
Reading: 7 mL
